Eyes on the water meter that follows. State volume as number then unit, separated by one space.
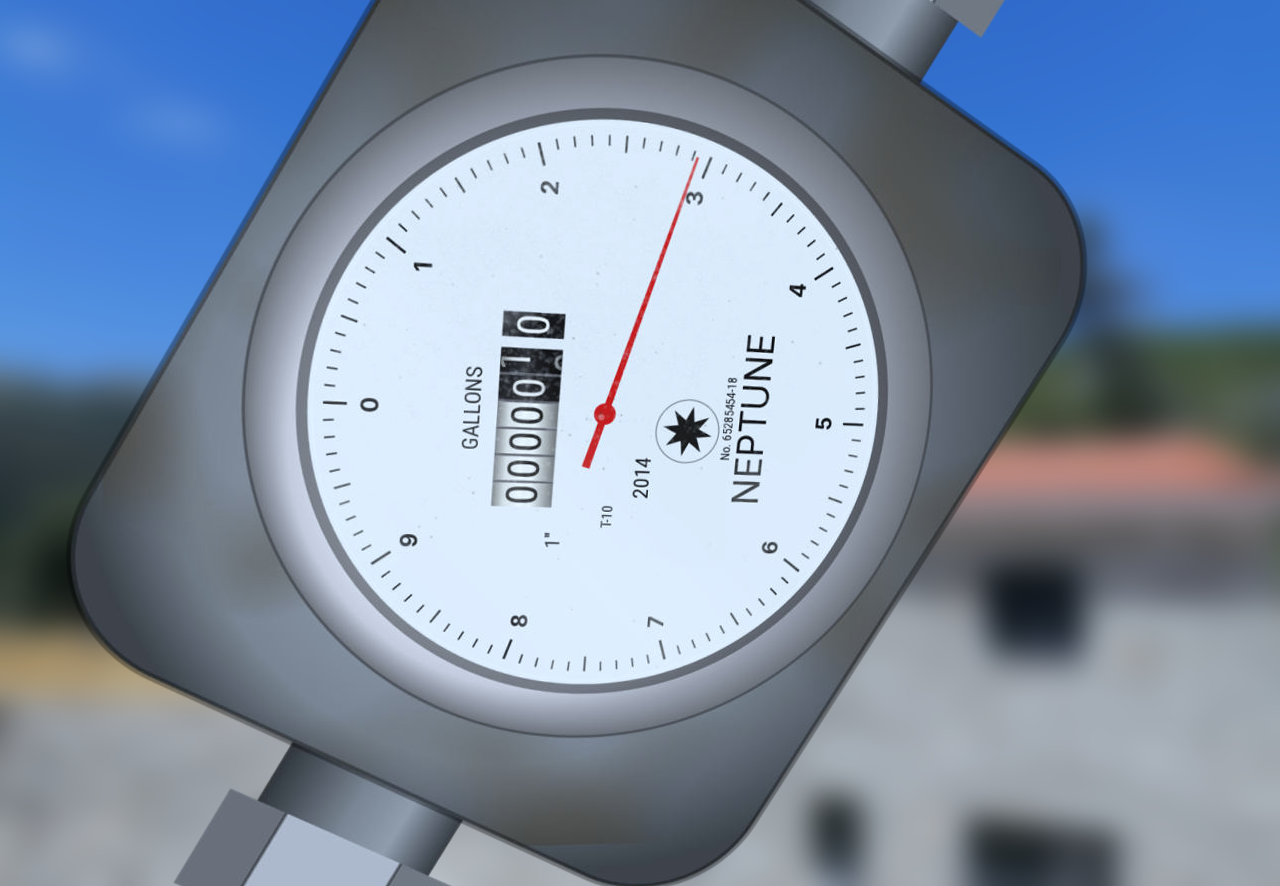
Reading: 12.9 gal
